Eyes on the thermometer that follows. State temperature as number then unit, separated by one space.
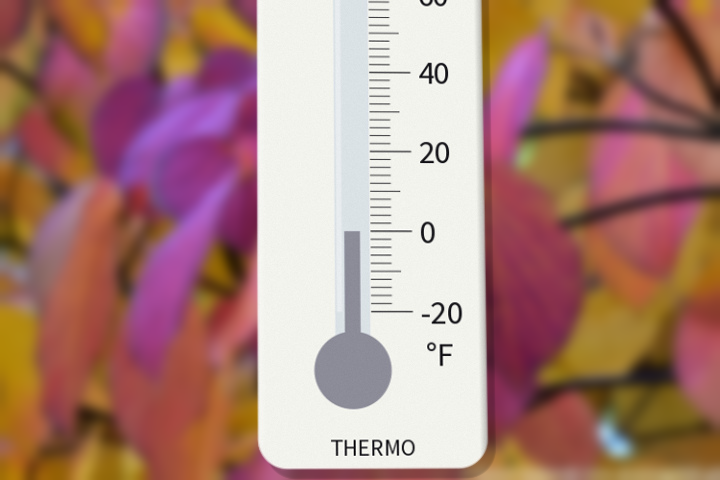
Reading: 0 °F
